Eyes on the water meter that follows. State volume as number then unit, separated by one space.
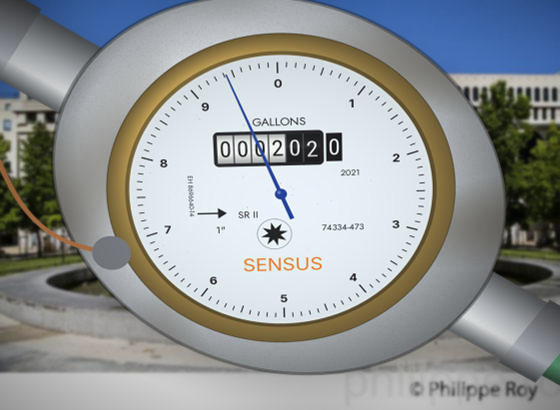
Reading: 2019.4 gal
